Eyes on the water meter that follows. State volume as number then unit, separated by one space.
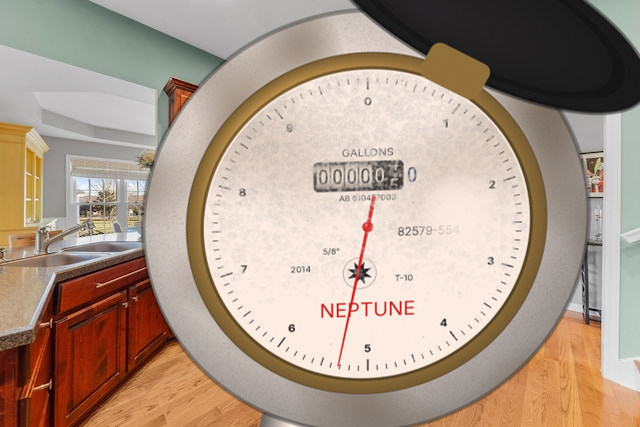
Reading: 45.3 gal
